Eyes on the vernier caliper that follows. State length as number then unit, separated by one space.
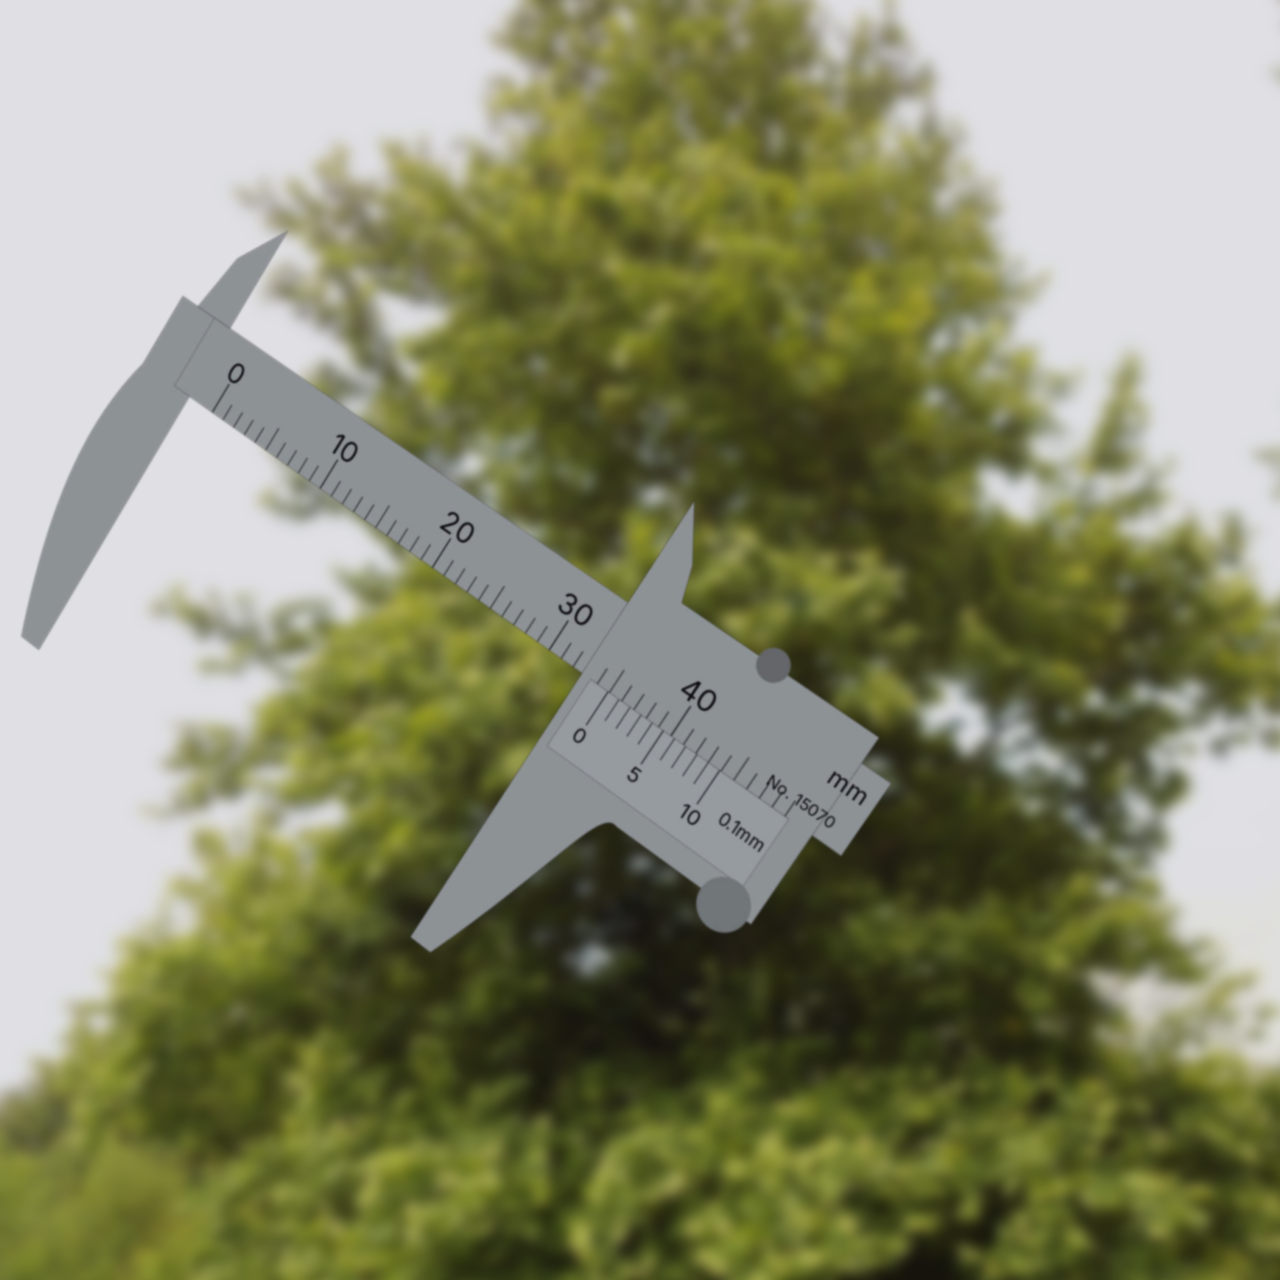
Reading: 34.9 mm
